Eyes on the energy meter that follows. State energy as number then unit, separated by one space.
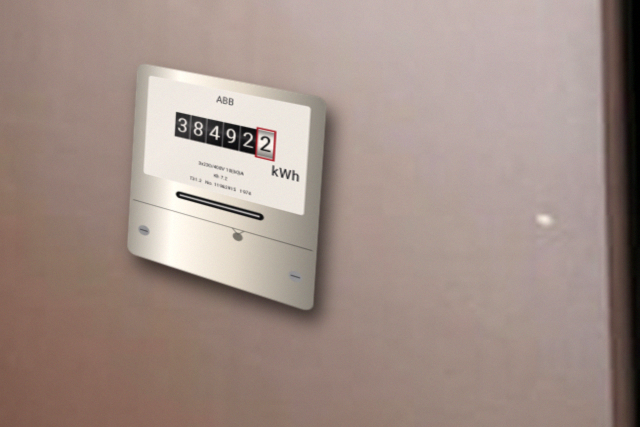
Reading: 38492.2 kWh
